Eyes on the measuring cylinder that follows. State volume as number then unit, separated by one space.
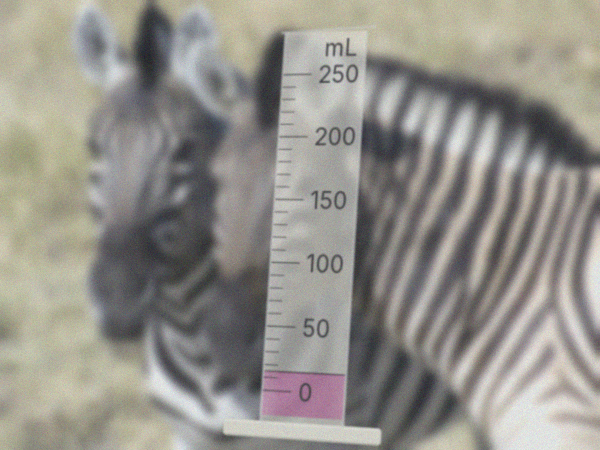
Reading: 15 mL
